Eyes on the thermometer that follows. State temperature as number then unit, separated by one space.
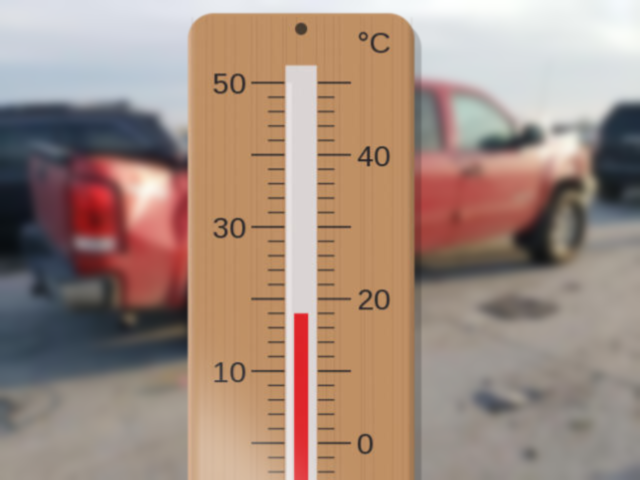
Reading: 18 °C
